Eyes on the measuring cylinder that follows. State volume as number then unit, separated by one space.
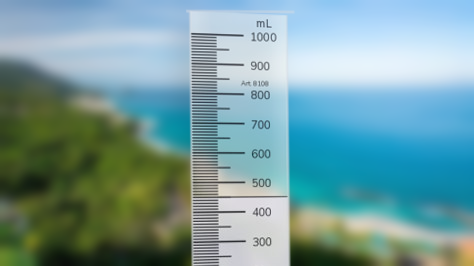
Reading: 450 mL
